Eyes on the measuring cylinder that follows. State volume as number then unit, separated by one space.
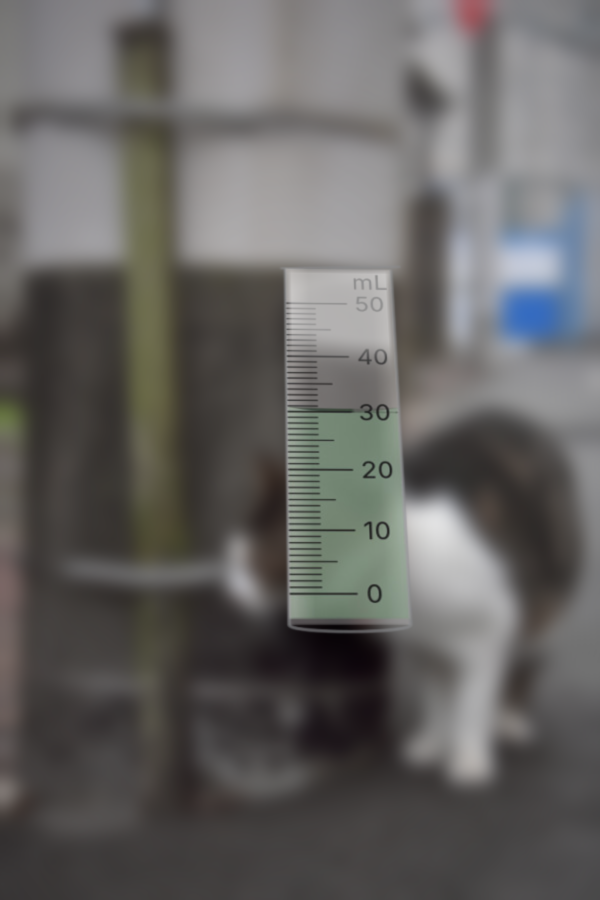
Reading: 30 mL
